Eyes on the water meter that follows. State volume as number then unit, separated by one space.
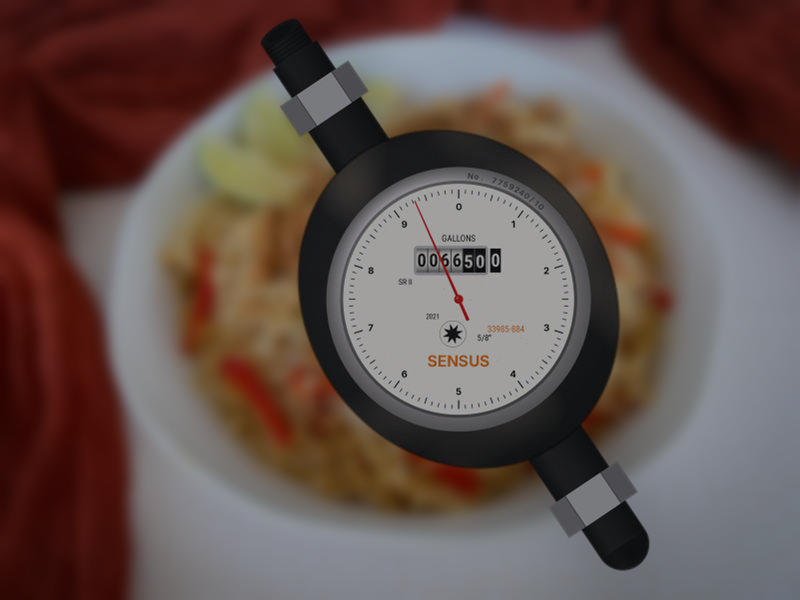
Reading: 66499.3 gal
